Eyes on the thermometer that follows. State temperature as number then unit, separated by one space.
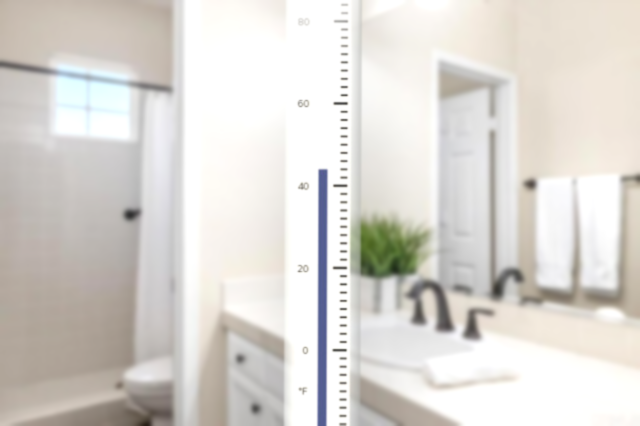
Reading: 44 °F
